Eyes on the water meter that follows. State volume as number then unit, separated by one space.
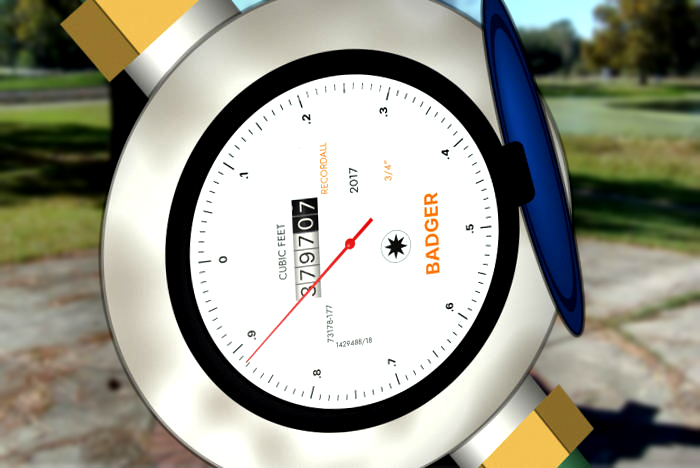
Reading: 379706.88 ft³
